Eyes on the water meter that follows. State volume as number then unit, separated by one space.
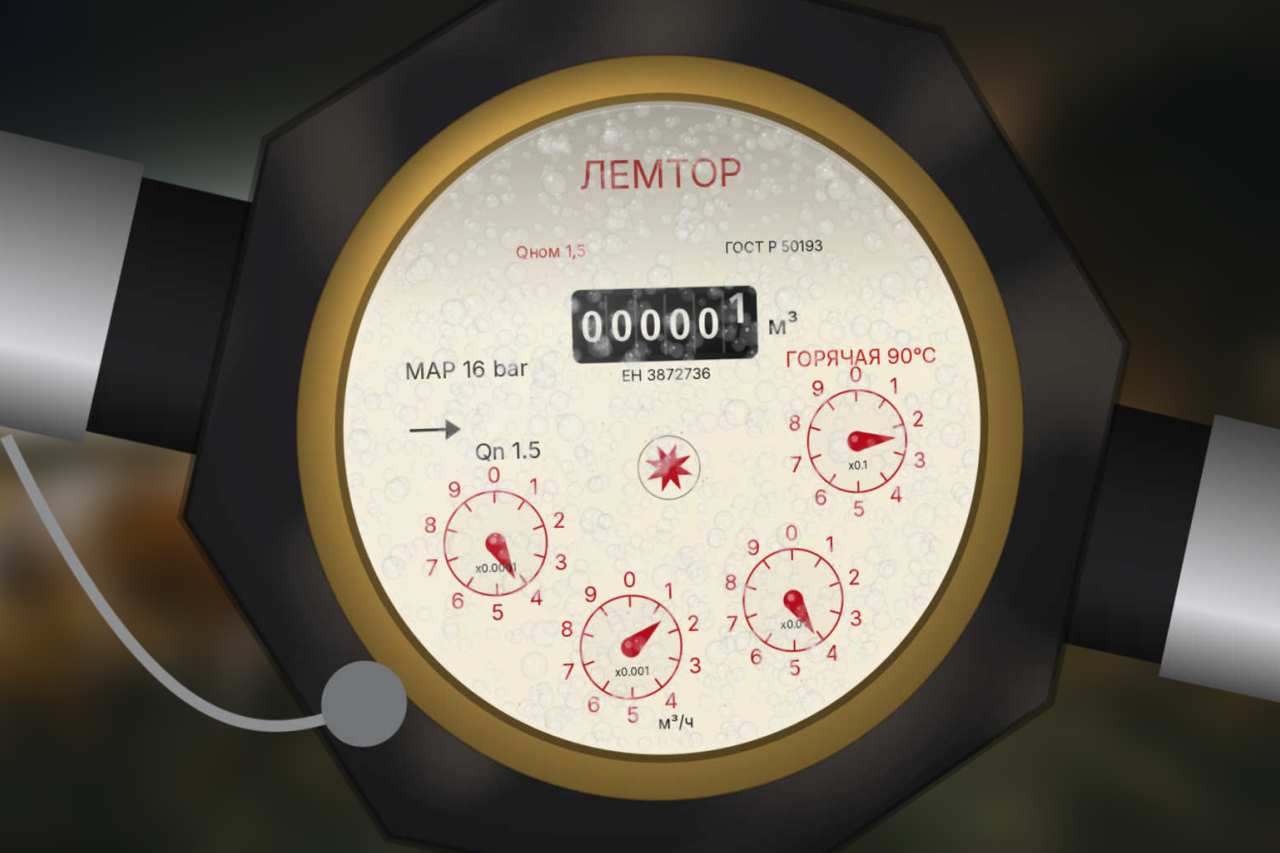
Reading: 1.2414 m³
